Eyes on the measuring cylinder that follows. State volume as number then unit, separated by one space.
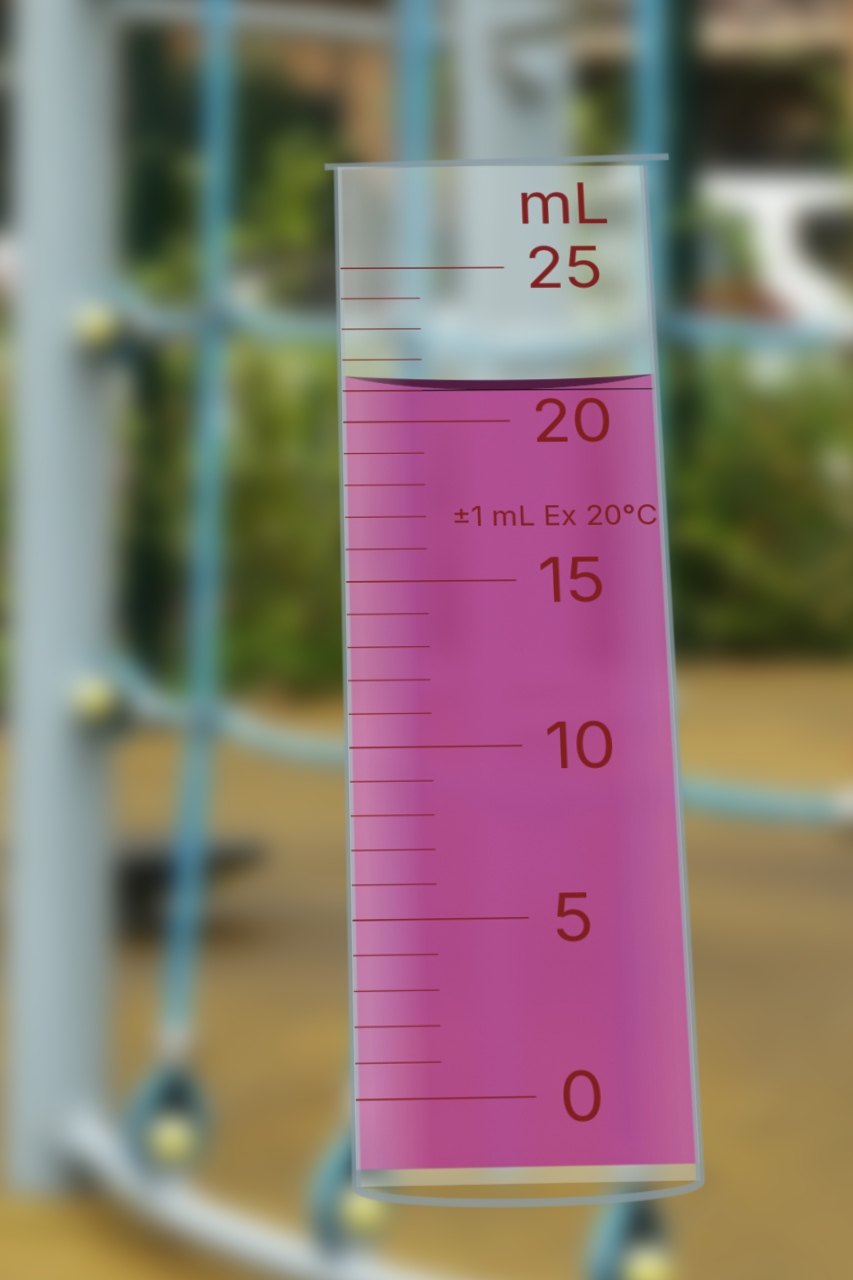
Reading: 21 mL
